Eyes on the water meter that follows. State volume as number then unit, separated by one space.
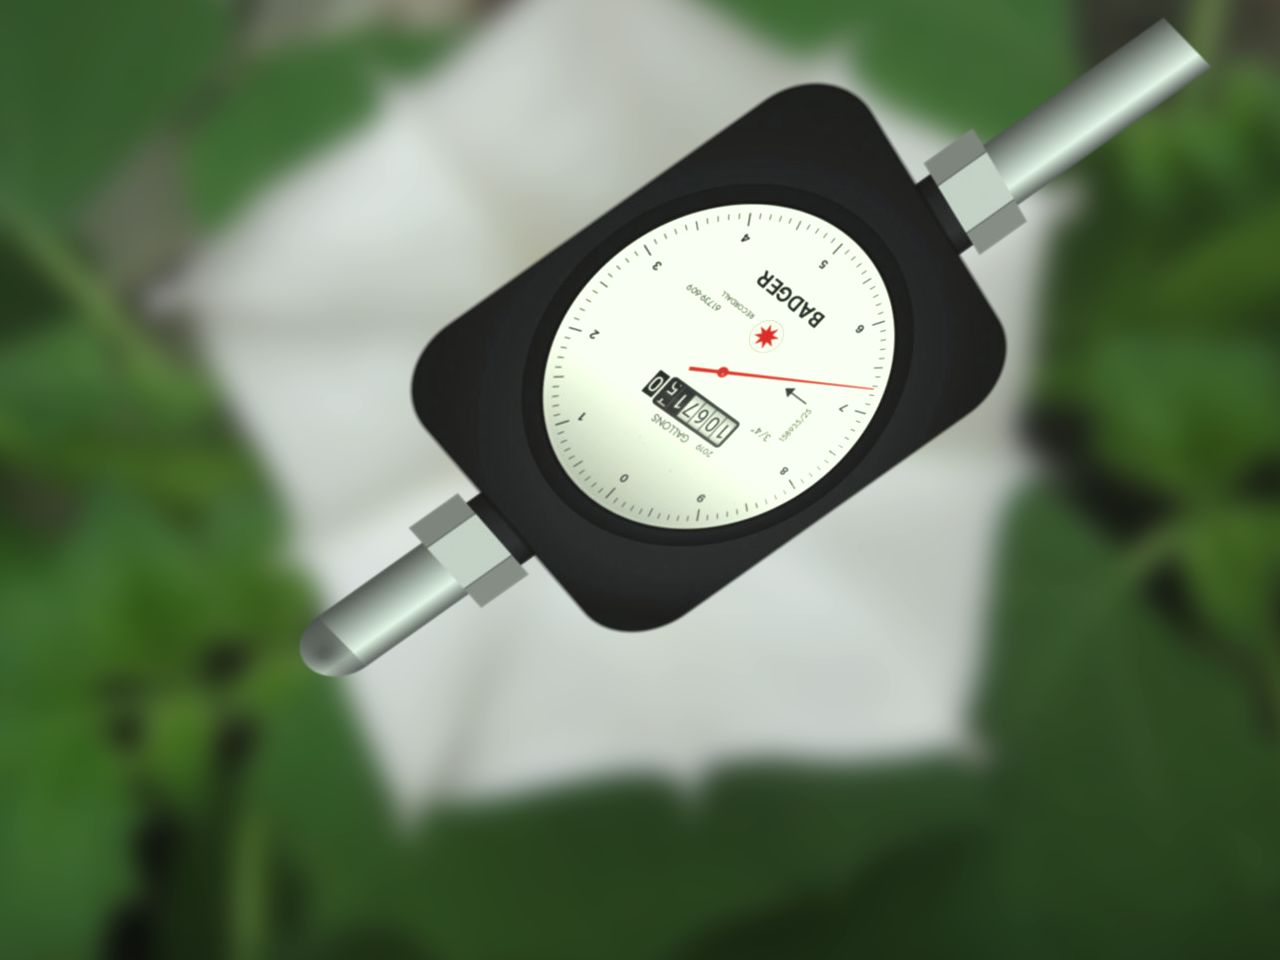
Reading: 1067146.7 gal
